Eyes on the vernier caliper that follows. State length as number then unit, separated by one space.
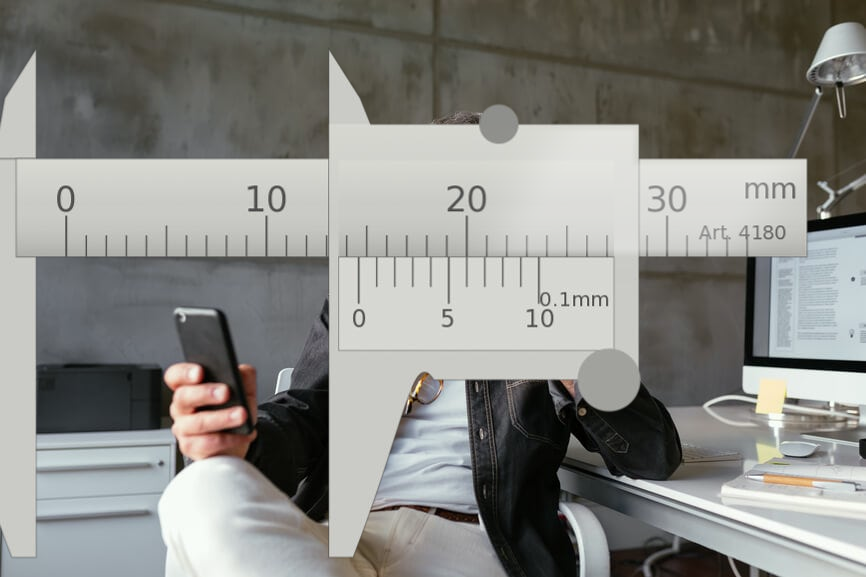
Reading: 14.6 mm
